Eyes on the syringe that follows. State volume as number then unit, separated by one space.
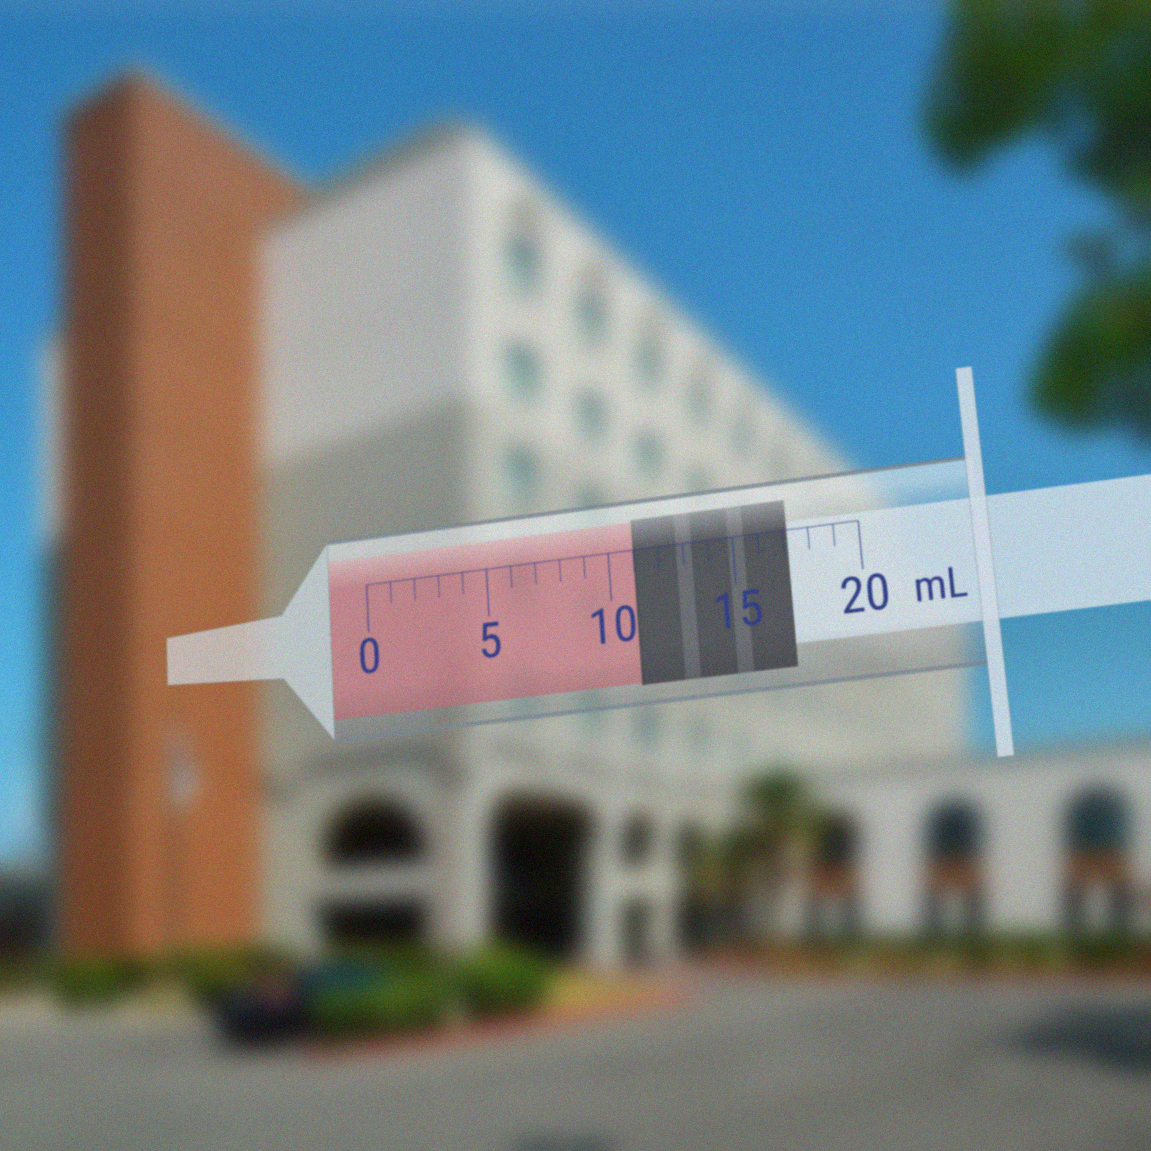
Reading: 11 mL
